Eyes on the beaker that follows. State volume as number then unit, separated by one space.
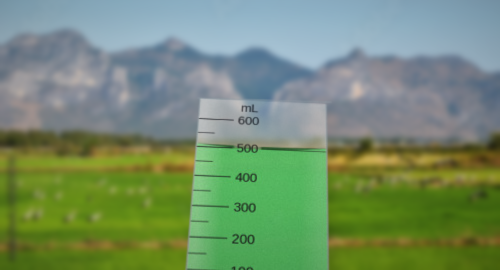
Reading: 500 mL
